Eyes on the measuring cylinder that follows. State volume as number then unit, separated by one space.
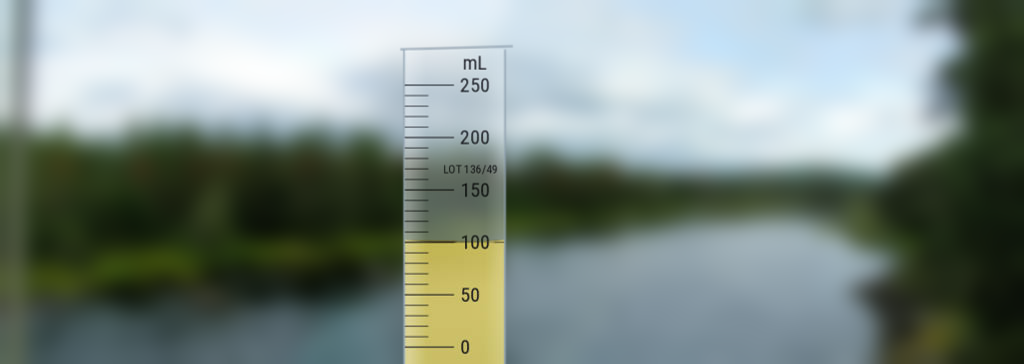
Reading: 100 mL
